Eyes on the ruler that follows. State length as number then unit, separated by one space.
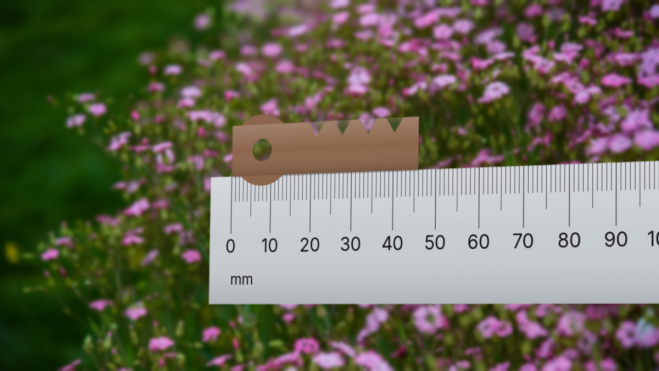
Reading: 46 mm
